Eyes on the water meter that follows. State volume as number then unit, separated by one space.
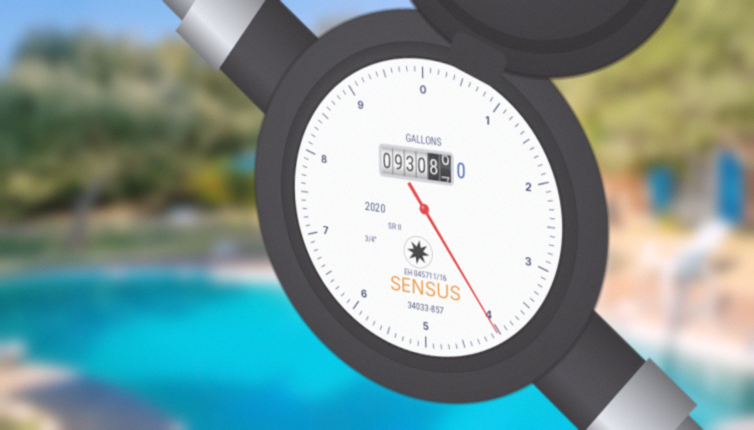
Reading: 930864.0 gal
